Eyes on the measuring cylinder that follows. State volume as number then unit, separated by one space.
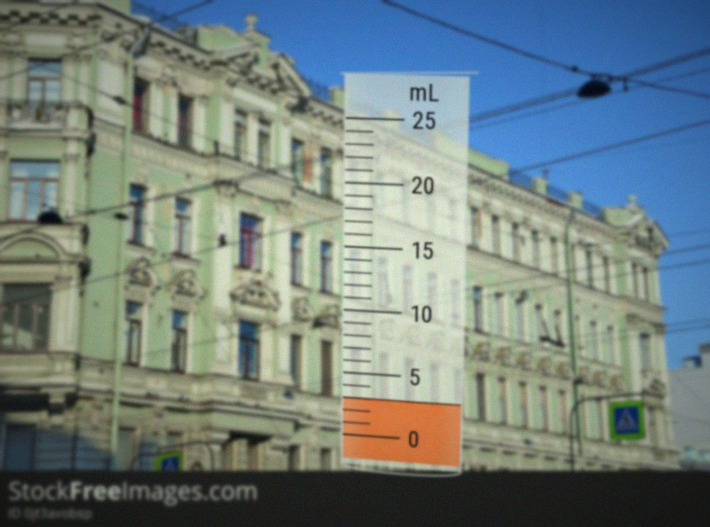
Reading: 3 mL
